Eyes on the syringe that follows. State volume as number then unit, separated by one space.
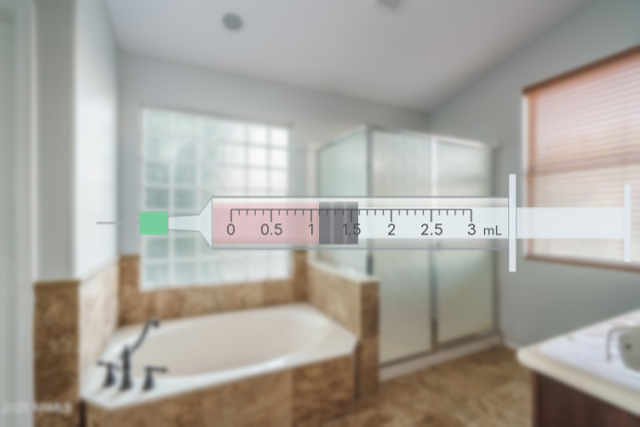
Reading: 1.1 mL
